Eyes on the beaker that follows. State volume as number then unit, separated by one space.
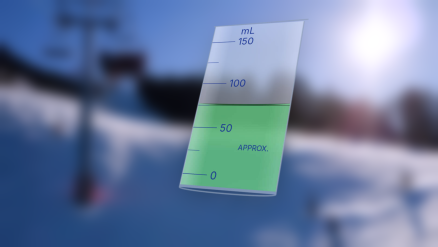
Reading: 75 mL
